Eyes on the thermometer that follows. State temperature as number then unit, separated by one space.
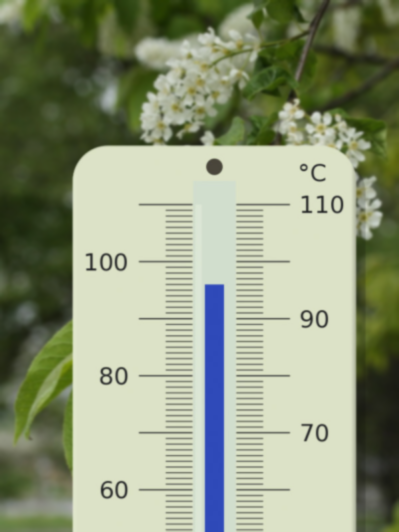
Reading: 96 °C
